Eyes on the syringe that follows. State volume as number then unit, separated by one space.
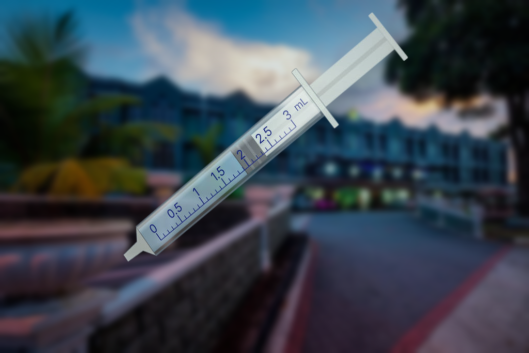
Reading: 1.9 mL
